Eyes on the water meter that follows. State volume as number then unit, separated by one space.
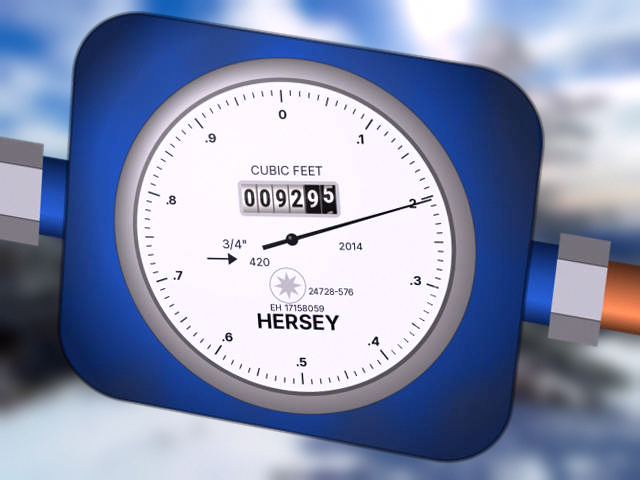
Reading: 9295.20 ft³
